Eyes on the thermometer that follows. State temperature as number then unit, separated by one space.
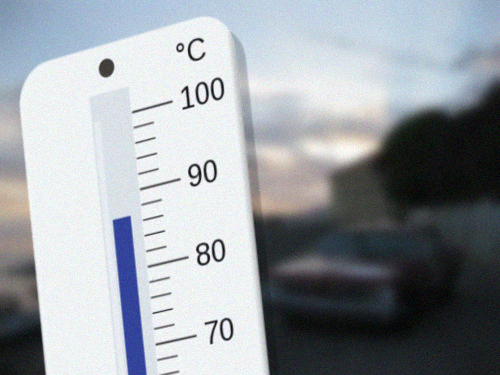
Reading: 87 °C
